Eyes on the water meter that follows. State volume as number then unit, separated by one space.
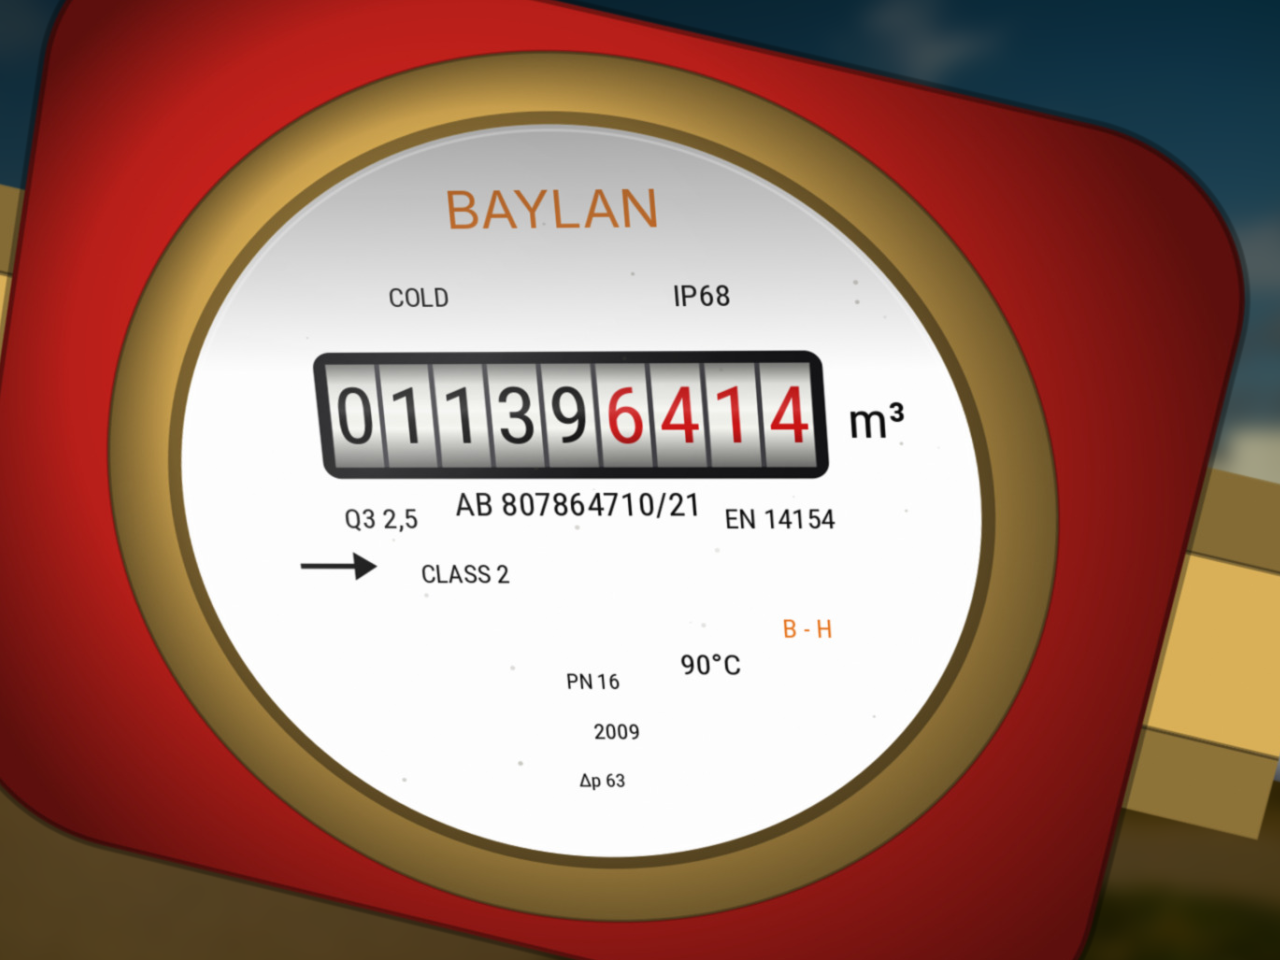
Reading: 1139.6414 m³
